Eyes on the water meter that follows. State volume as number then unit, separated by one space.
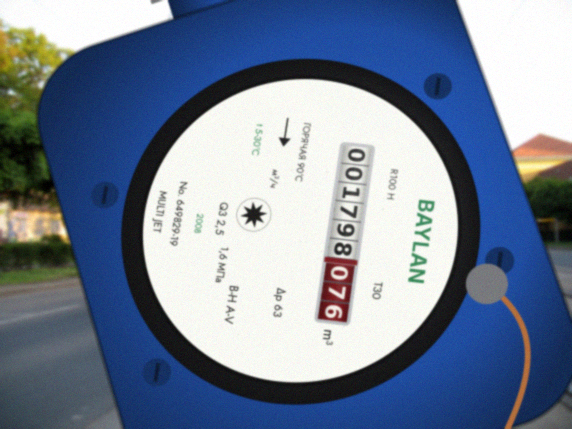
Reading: 1798.076 m³
